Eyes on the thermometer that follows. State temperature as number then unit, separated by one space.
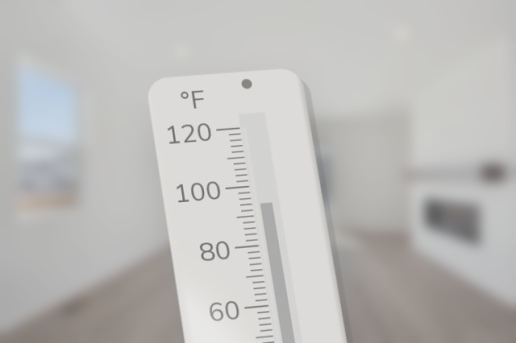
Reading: 94 °F
